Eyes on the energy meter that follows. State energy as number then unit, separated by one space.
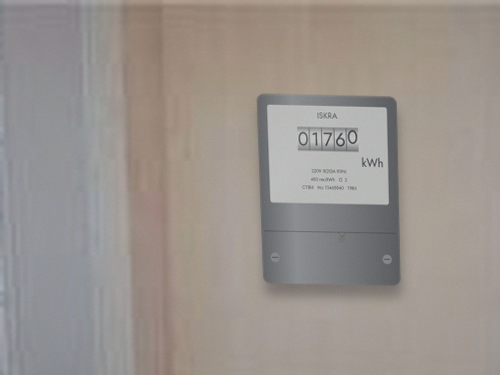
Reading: 1760 kWh
